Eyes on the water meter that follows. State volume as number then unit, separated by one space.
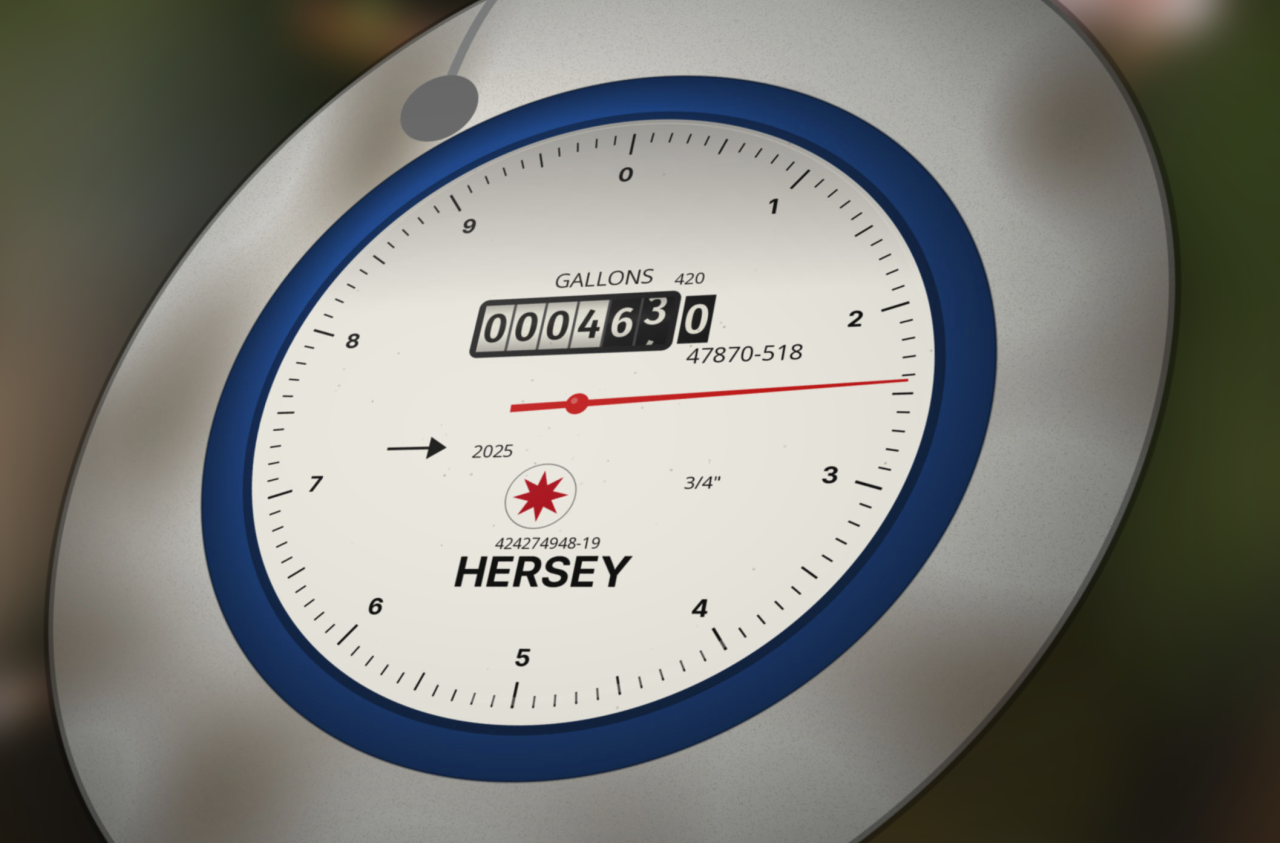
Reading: 4632.4 gal
